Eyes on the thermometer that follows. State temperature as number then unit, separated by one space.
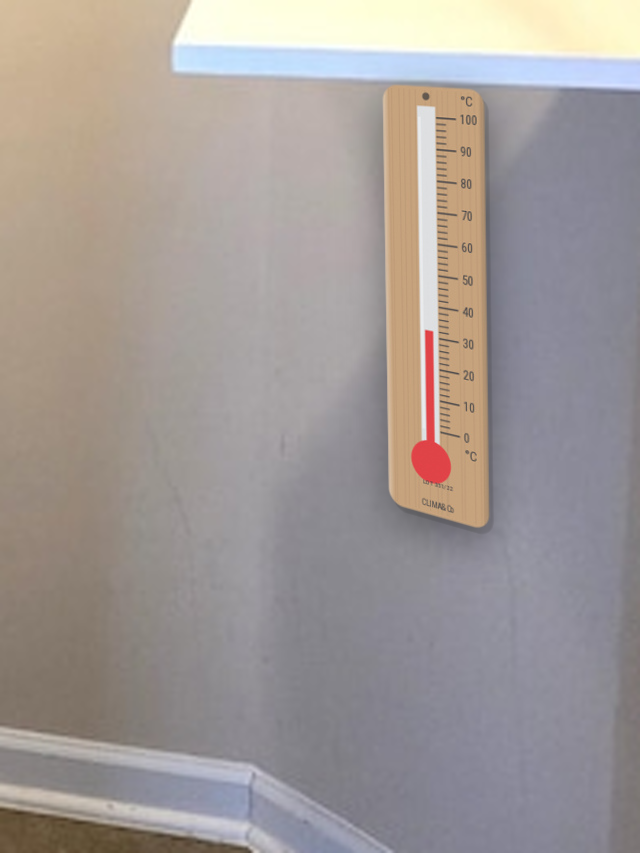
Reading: 32 °C
